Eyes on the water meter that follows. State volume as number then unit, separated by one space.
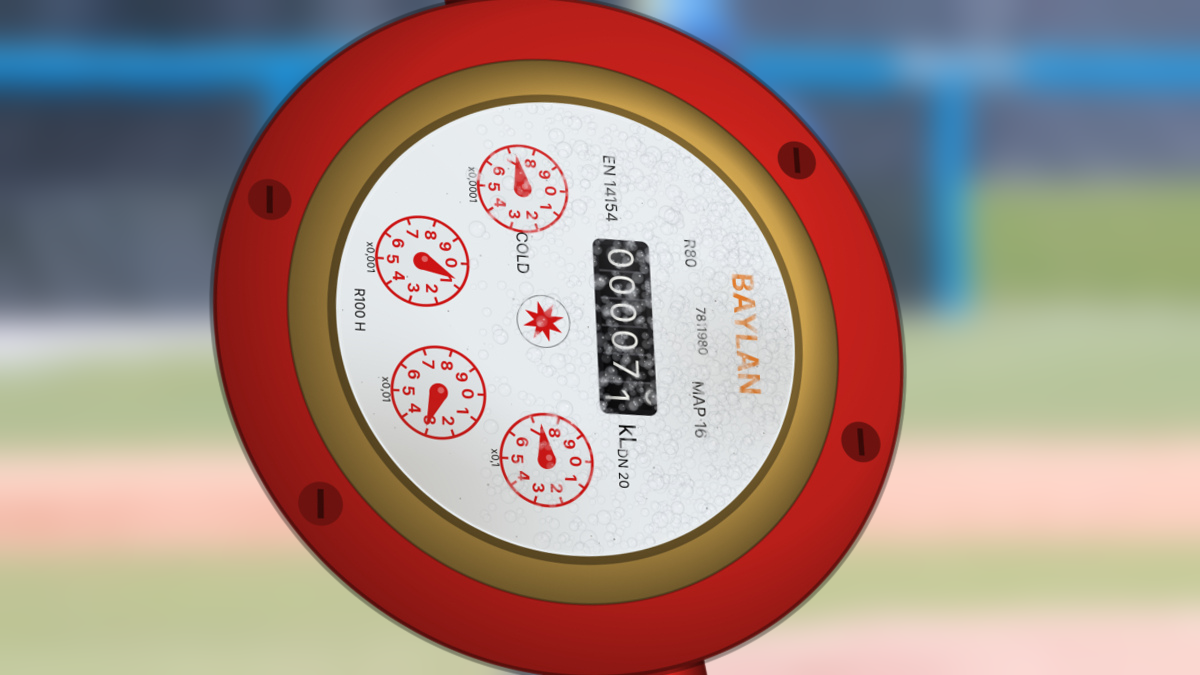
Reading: 70.7307 kL
